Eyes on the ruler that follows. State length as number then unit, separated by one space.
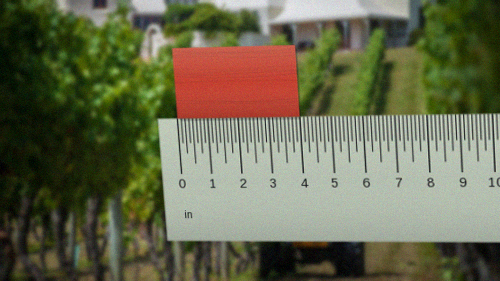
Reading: 4 in
